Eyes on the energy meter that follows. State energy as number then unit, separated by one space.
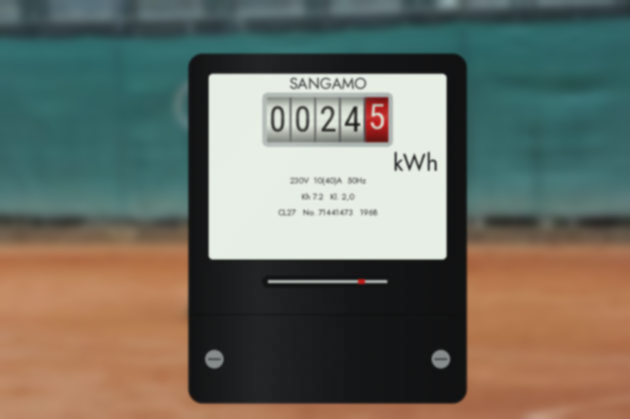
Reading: 24.5 kWh
